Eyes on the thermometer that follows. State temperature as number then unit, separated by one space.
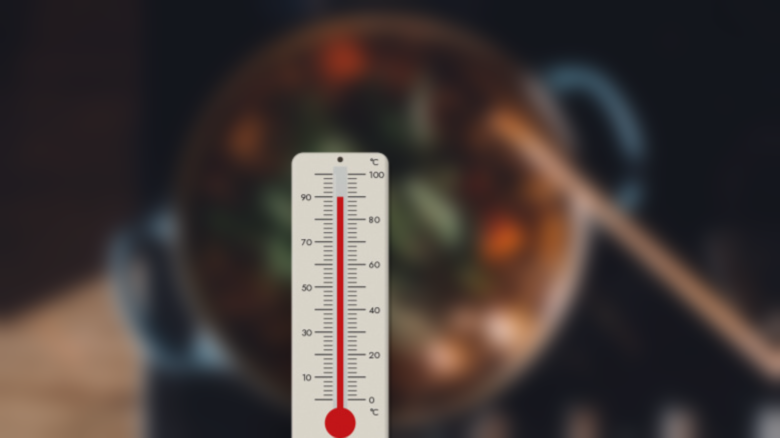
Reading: 90 °C
